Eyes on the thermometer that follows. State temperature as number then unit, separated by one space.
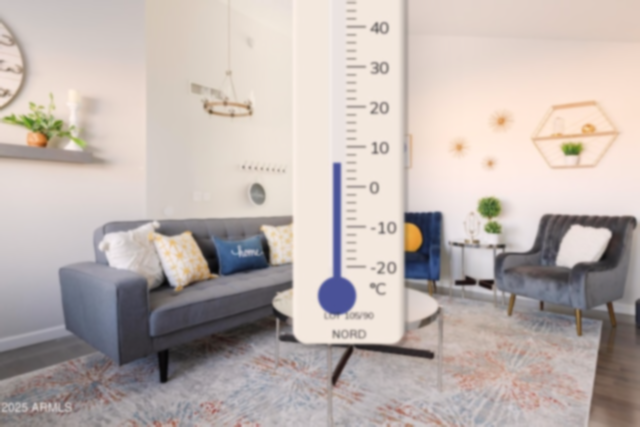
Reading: 6 °C
